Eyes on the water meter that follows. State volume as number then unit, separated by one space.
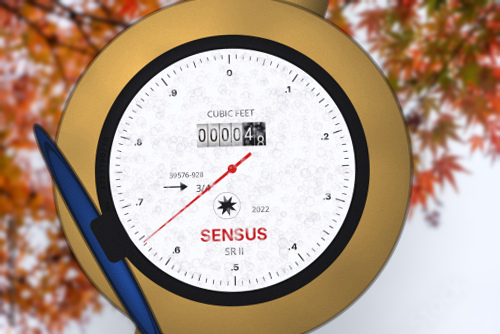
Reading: 47.64 ft³
